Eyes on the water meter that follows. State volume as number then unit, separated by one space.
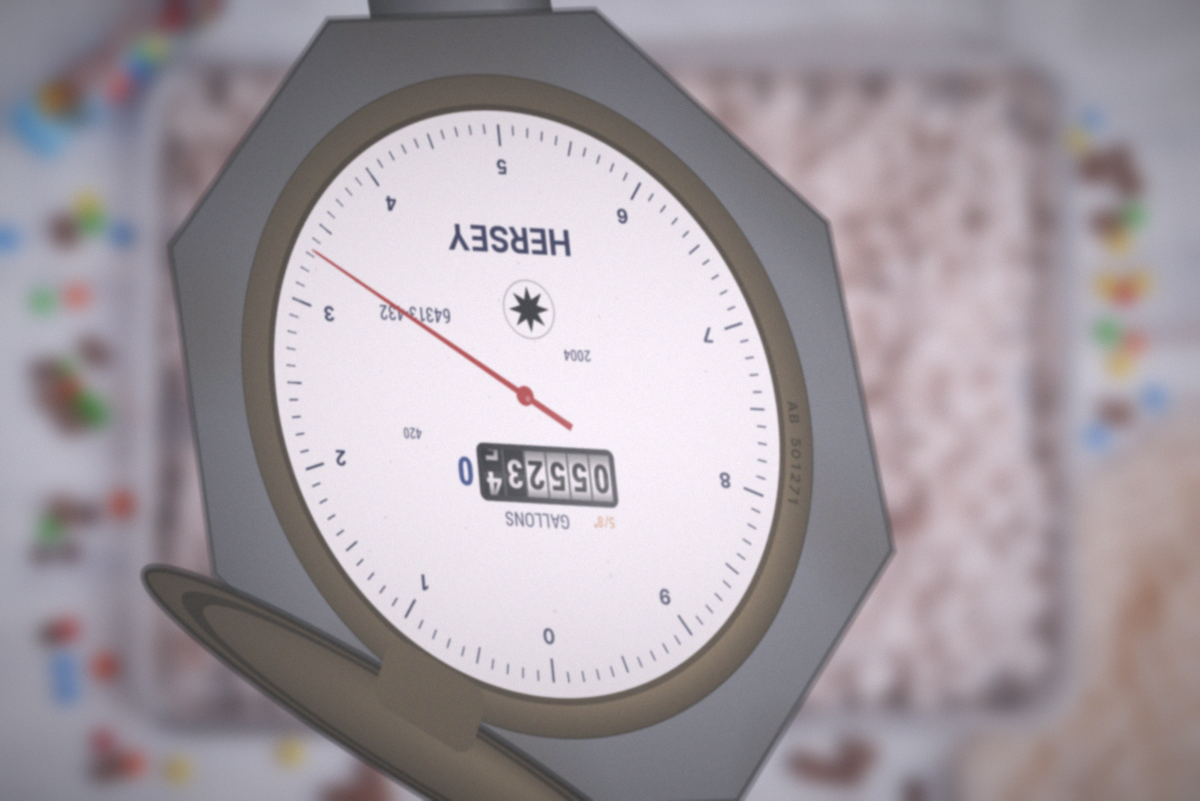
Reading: 552343.3 gal
